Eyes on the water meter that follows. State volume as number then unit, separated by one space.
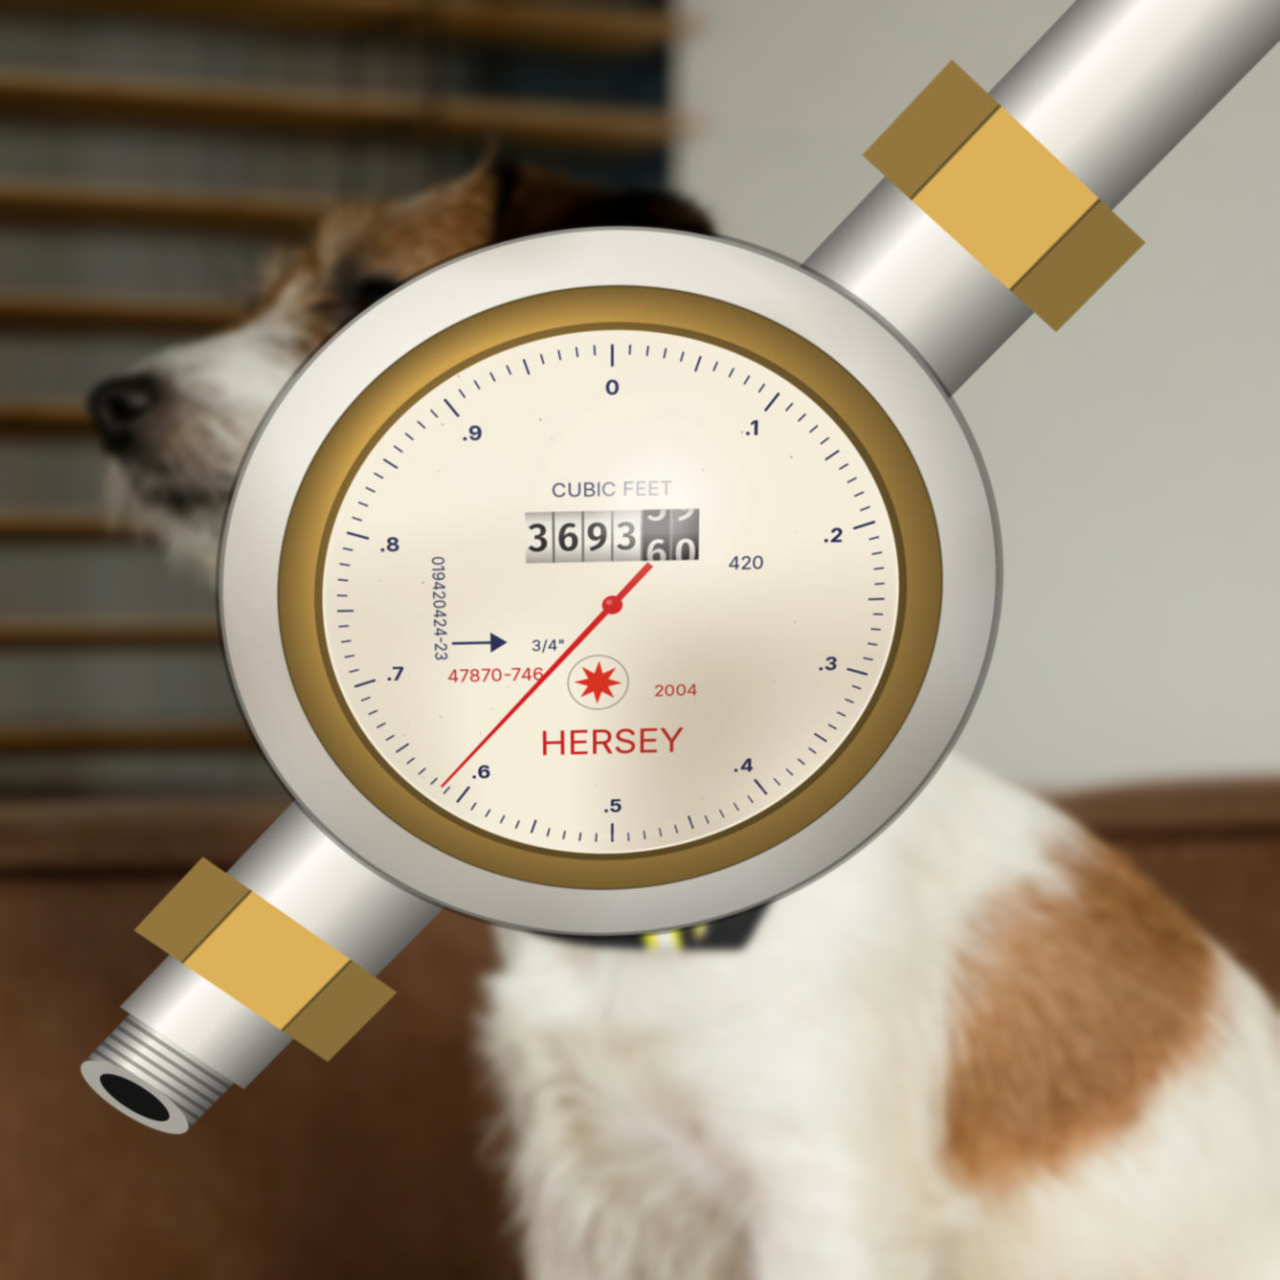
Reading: 369359.61 ft³
